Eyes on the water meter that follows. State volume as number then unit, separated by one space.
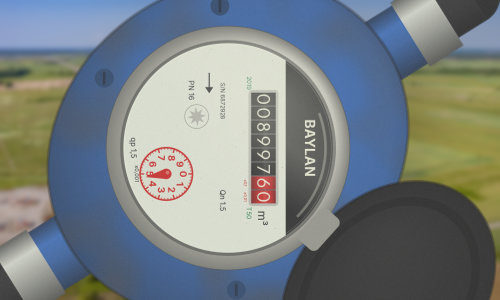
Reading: 8997.604 m³
